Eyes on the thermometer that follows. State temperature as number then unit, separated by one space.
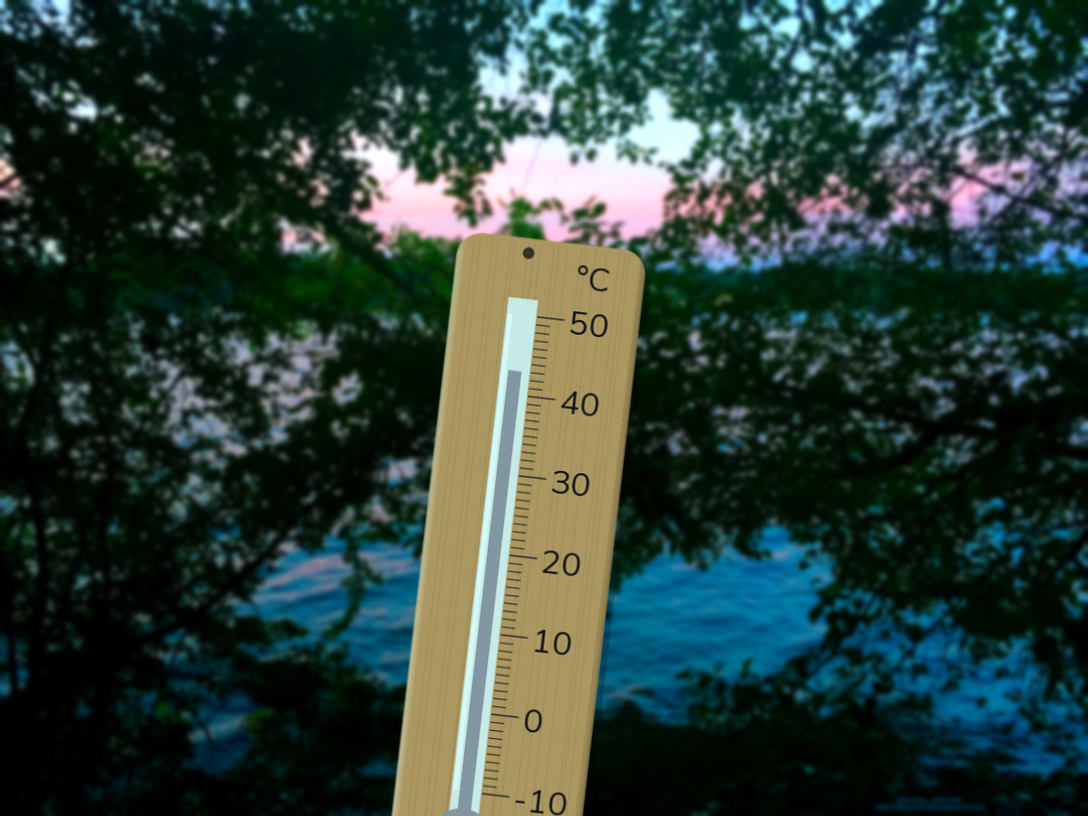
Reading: 43 °C
